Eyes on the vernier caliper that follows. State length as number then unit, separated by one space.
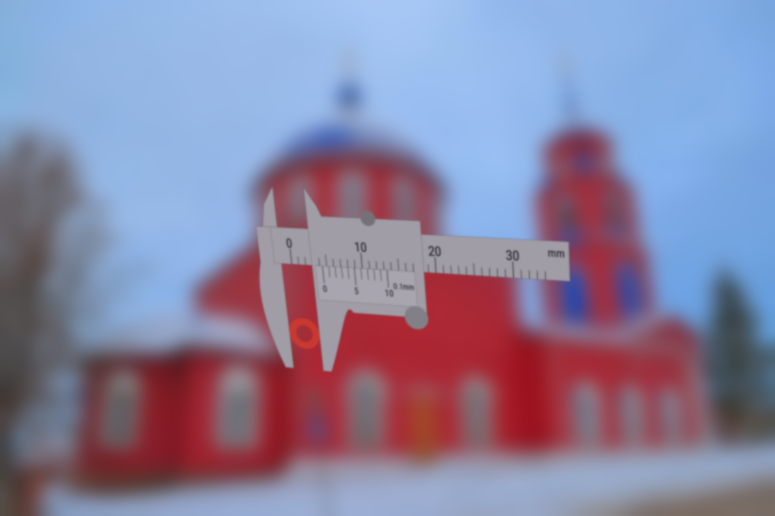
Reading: 4.4 mm
